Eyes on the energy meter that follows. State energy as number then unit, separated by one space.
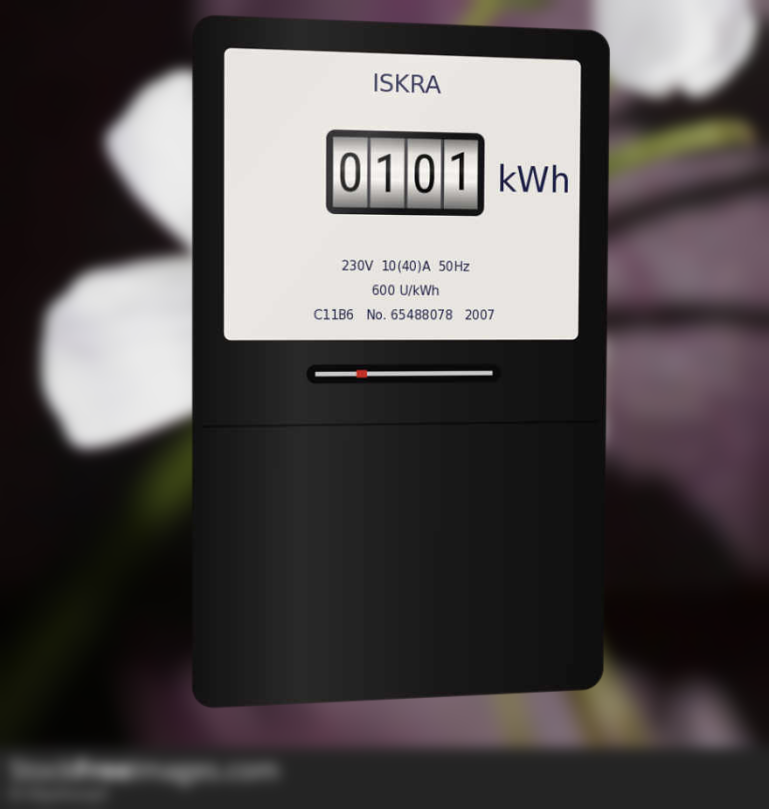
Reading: 101 kWh
